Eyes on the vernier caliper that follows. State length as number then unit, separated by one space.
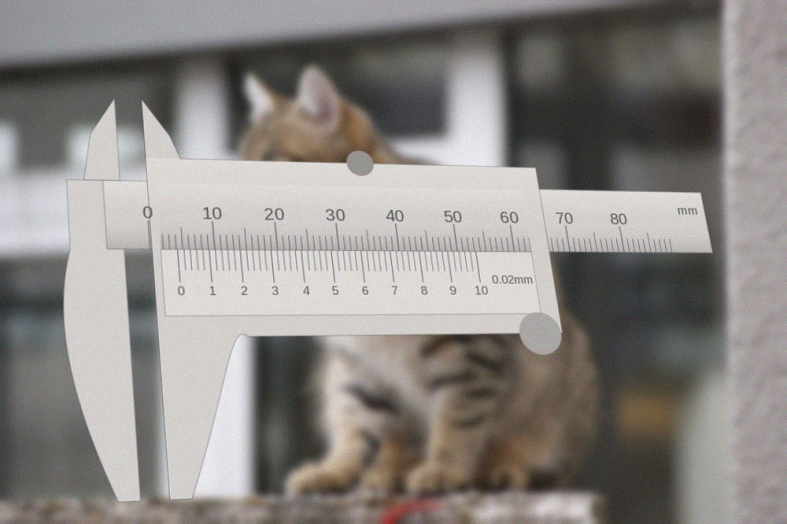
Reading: 4.2 mm
